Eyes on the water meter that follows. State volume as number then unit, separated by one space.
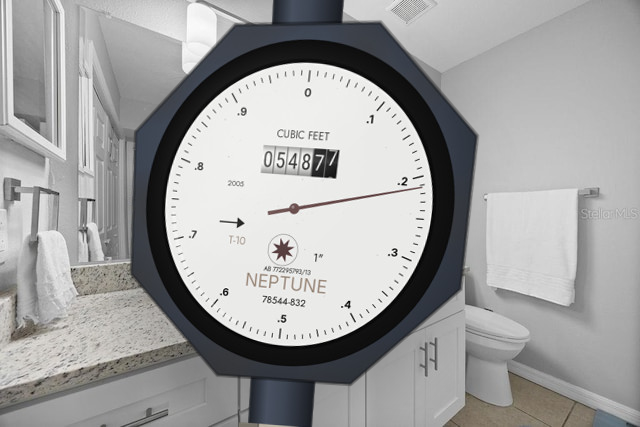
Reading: 54877.21 ft³
